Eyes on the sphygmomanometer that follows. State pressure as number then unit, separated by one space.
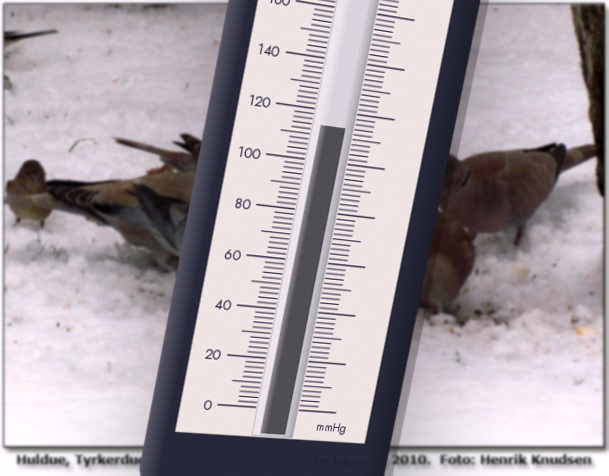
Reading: 114 mmHg
